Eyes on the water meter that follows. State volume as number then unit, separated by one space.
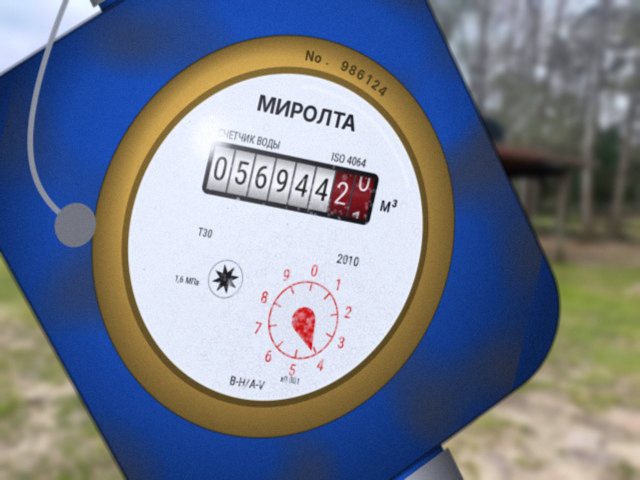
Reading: 56944.204 m³
